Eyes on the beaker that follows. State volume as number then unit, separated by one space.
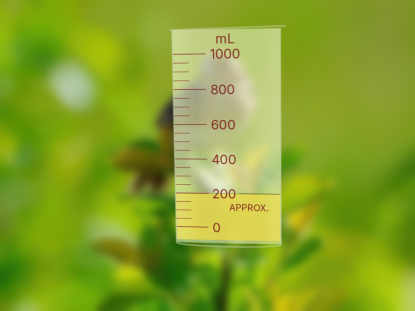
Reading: 200 mL
